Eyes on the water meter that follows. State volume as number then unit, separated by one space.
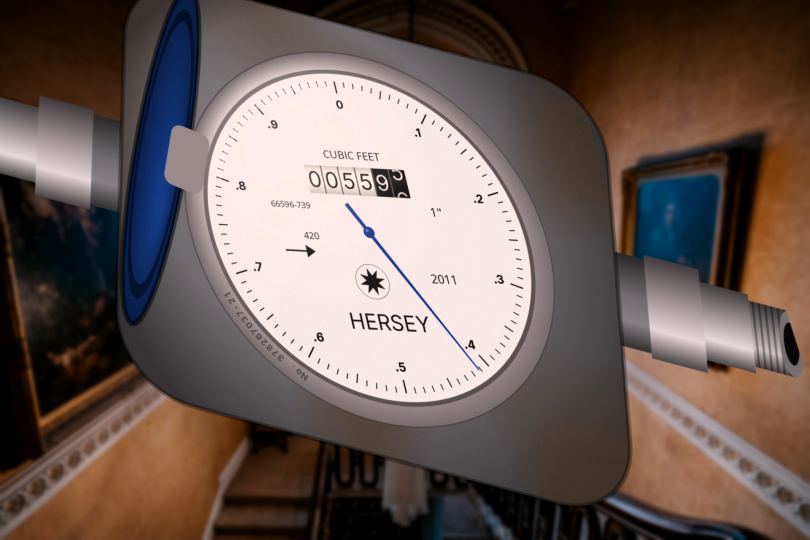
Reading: 5595.41 ft³
